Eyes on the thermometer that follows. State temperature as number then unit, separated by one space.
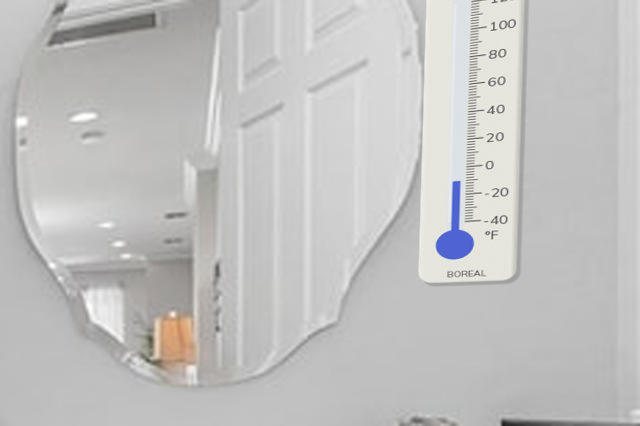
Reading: -10 °F
